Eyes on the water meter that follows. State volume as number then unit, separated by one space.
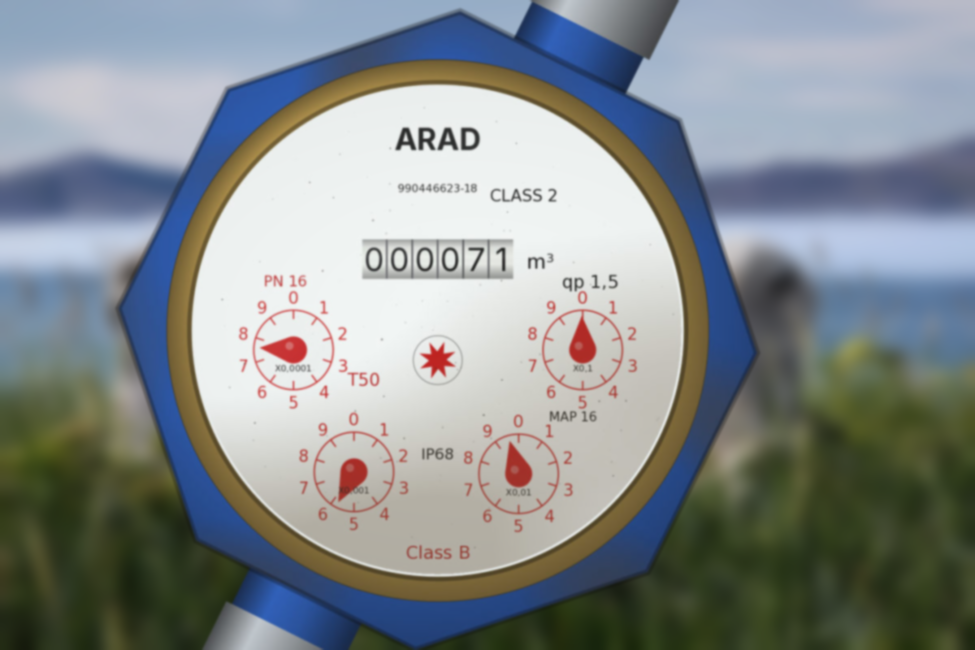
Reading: 70.9957 m³
